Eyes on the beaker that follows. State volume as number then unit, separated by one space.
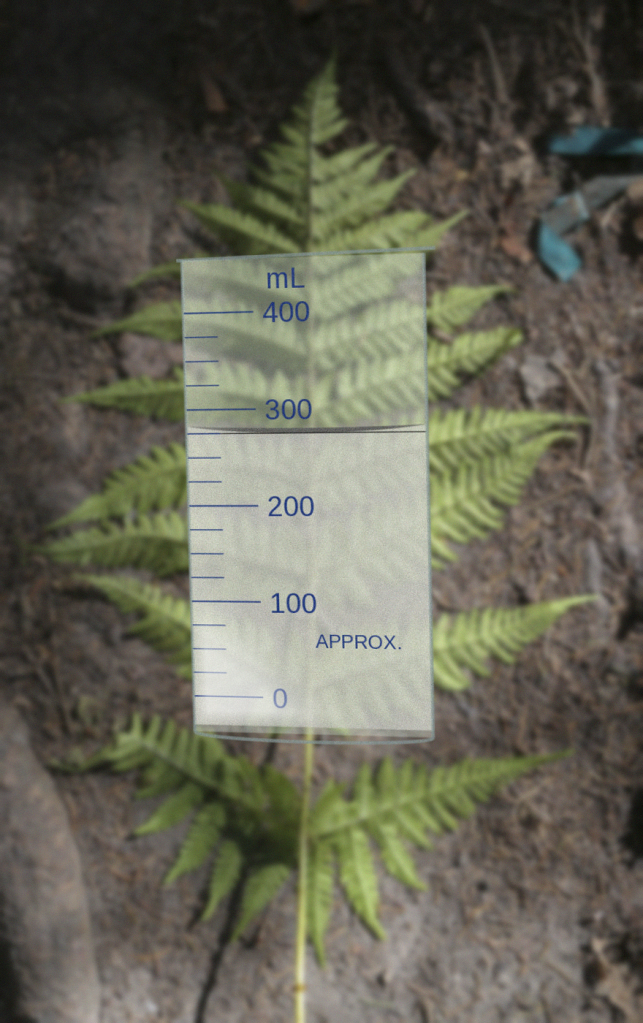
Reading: 275 mL
